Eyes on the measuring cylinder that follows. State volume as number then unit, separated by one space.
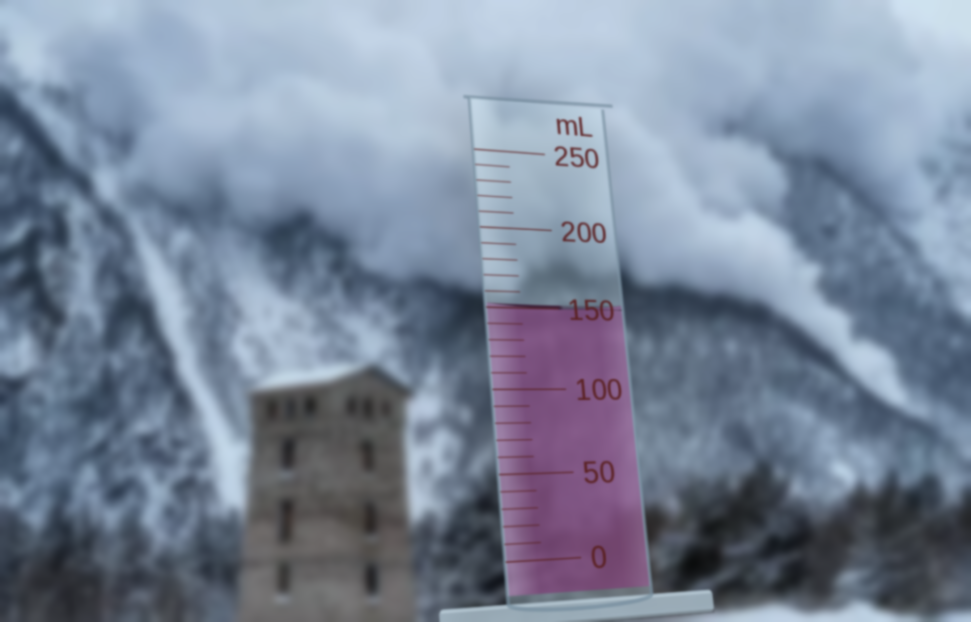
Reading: 150 mL
